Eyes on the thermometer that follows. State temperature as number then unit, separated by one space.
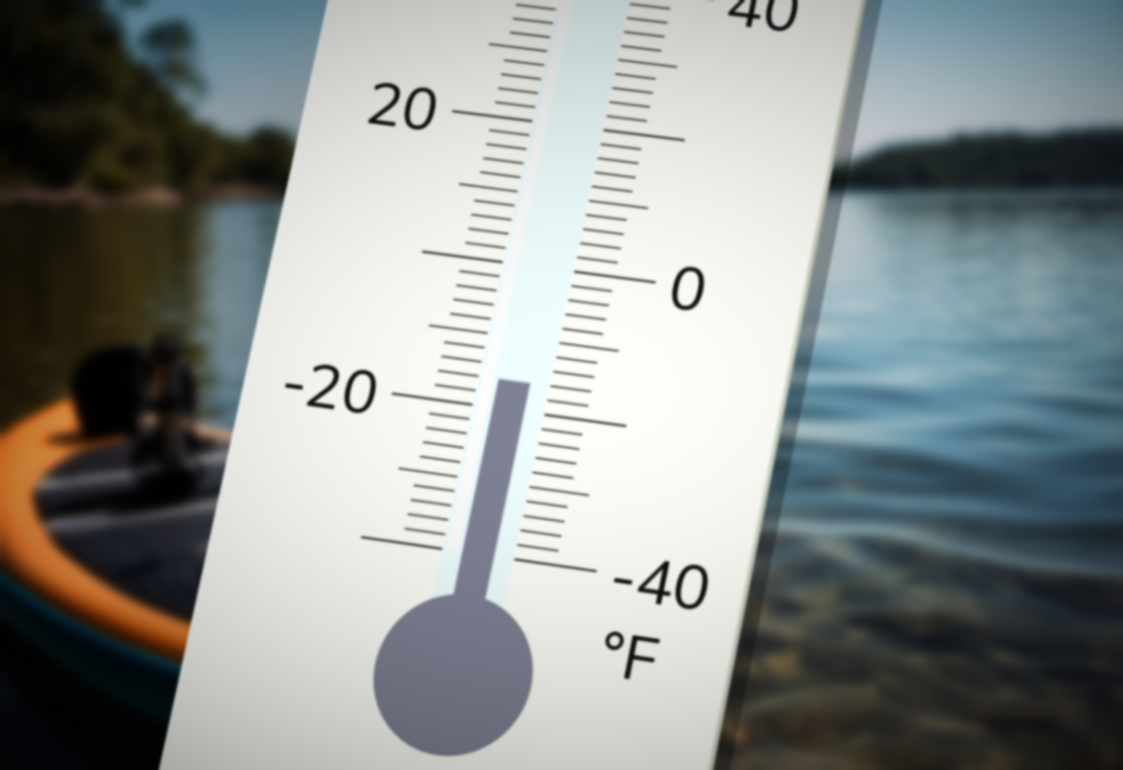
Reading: -16 °F
